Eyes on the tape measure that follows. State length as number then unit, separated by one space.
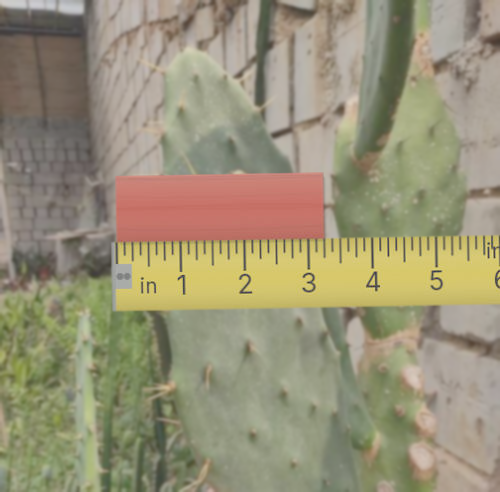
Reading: 3.25 in
